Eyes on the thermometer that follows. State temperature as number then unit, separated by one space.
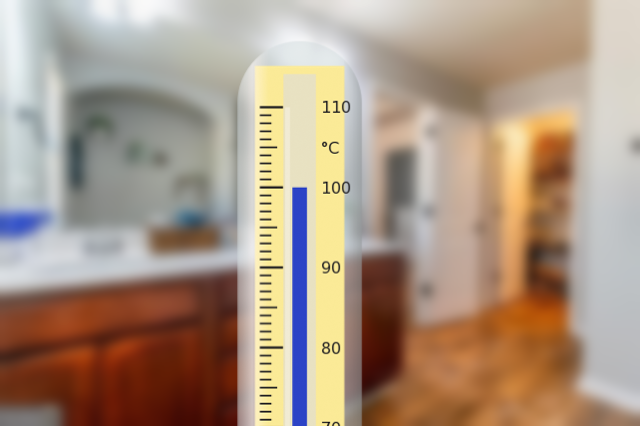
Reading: 100 °C
